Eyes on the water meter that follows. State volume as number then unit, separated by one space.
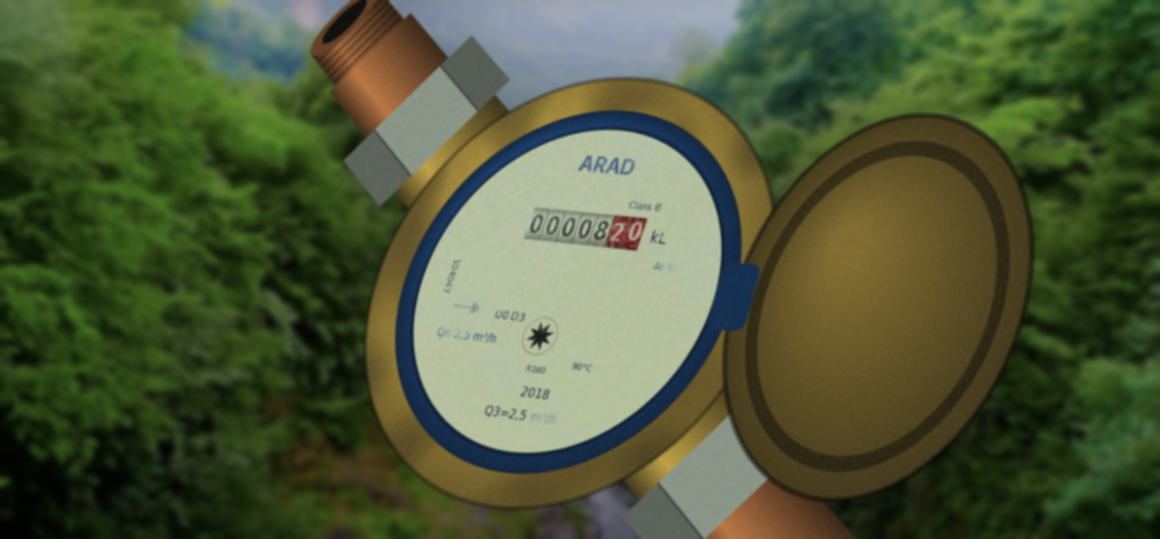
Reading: 8.20 kL
